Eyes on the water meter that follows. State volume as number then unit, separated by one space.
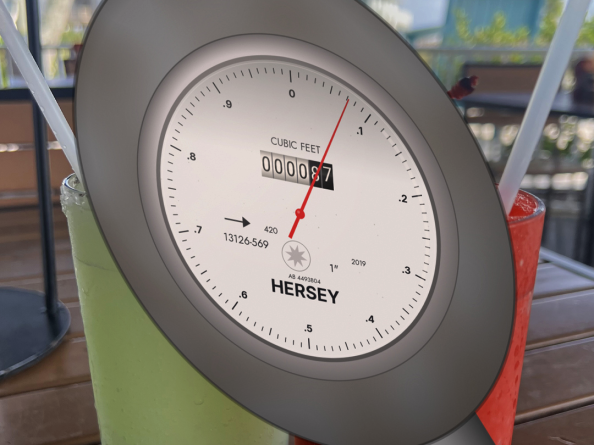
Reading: 87.07 ft³
